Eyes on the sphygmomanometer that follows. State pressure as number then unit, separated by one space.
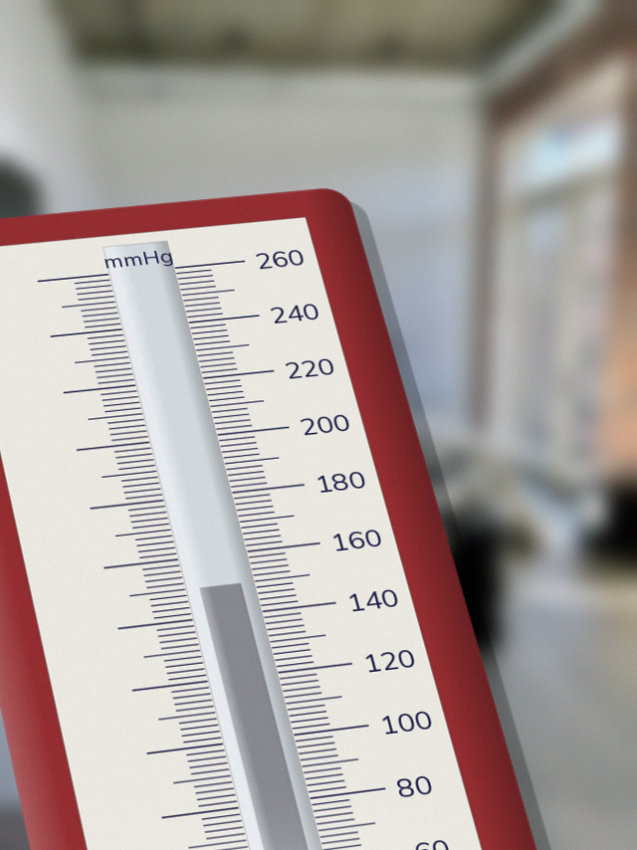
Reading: 150 mmHg
